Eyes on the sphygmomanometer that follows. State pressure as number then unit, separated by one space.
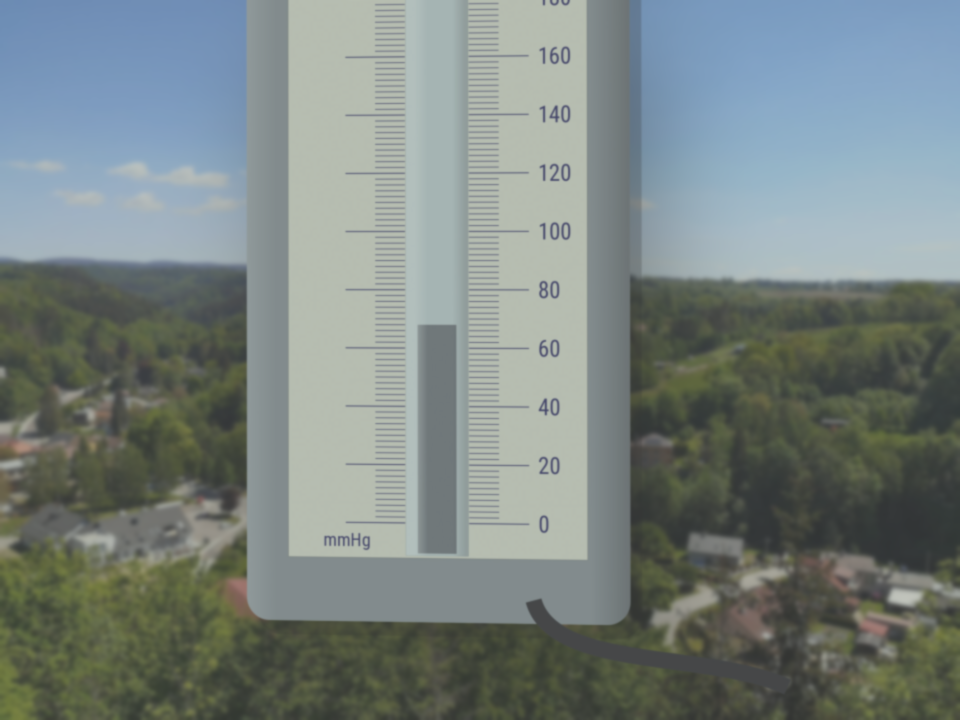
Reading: 68 mmHg
